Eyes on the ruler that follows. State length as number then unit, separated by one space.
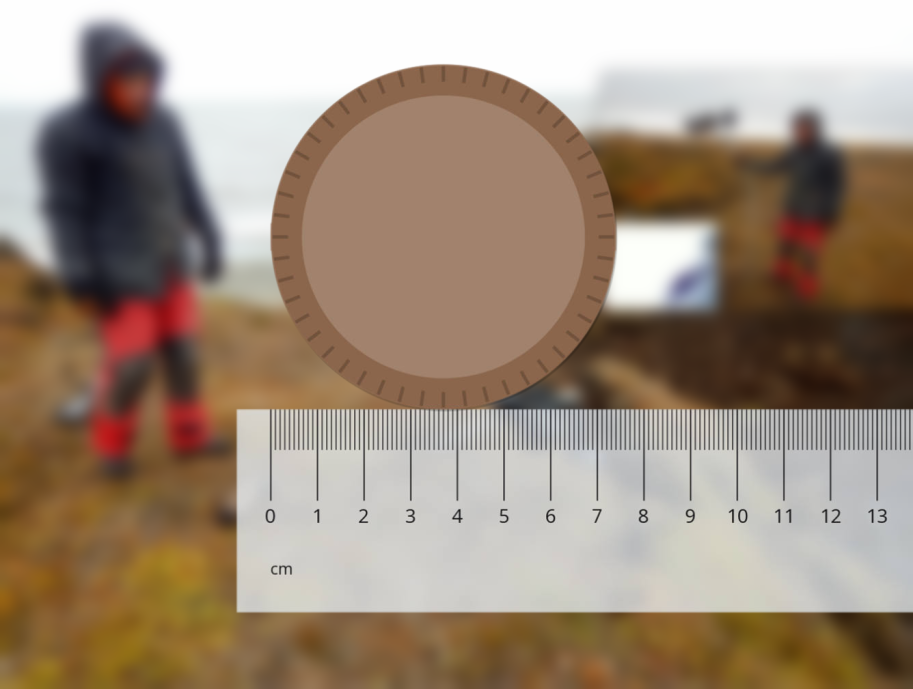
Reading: 7.4 cm
